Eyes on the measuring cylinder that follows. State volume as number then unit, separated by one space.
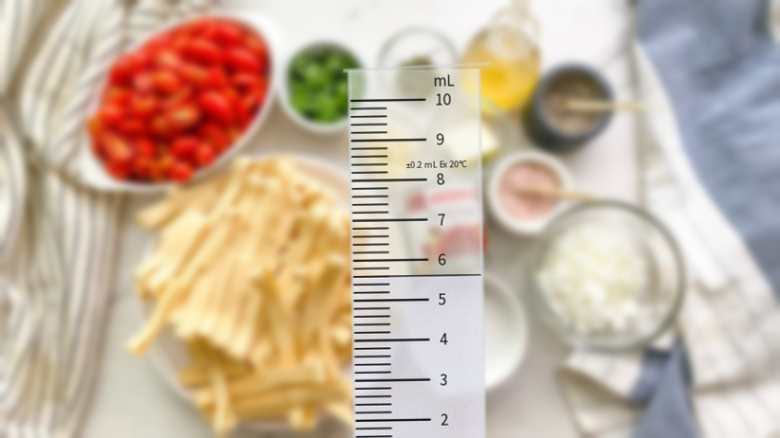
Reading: 5.6 mL
